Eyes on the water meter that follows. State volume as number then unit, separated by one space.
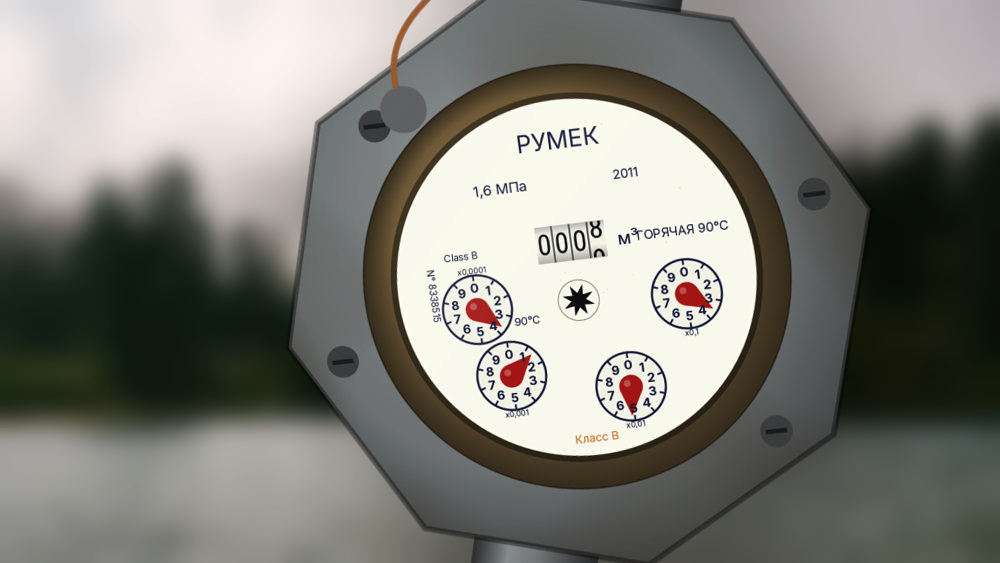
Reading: 8.3513 m³
